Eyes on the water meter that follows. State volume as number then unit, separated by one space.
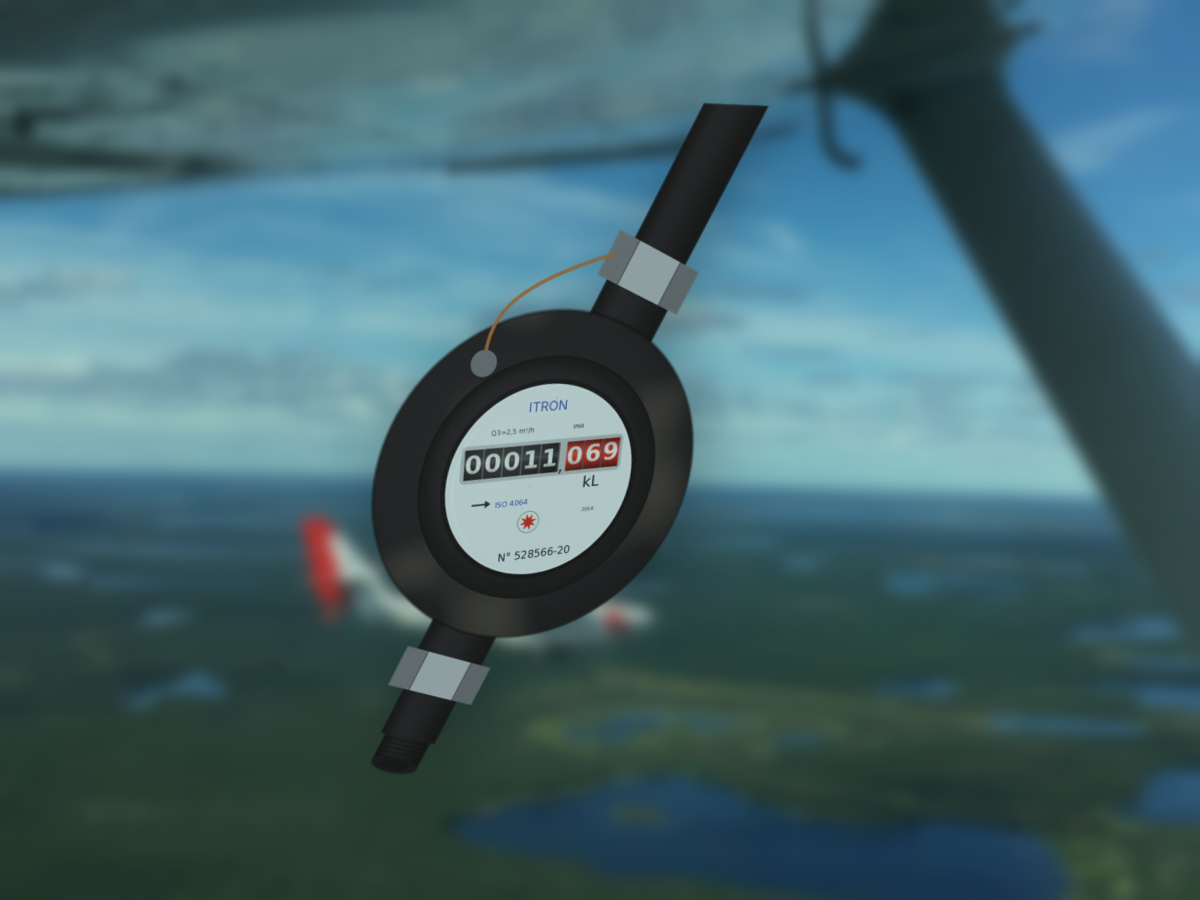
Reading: 11.069 kL
